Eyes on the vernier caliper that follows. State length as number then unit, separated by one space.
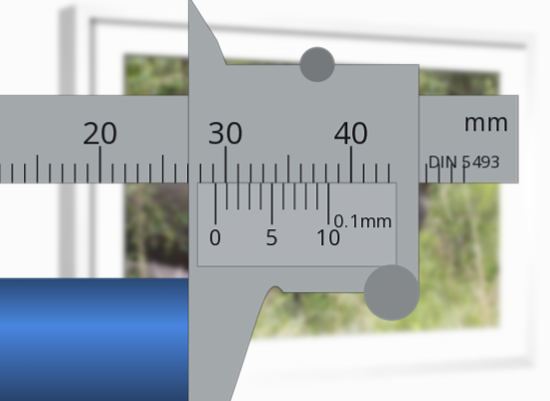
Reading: 29.2 mm
